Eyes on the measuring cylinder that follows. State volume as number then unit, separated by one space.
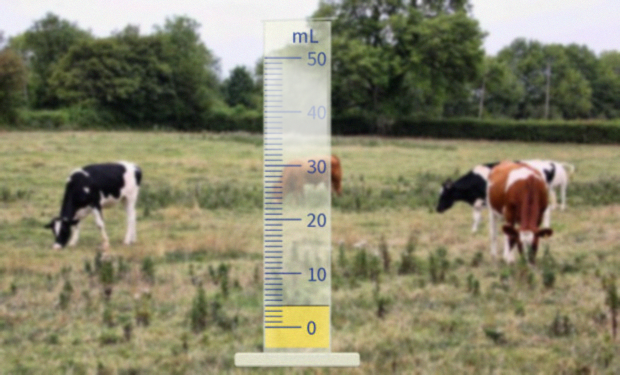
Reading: 4 mL
